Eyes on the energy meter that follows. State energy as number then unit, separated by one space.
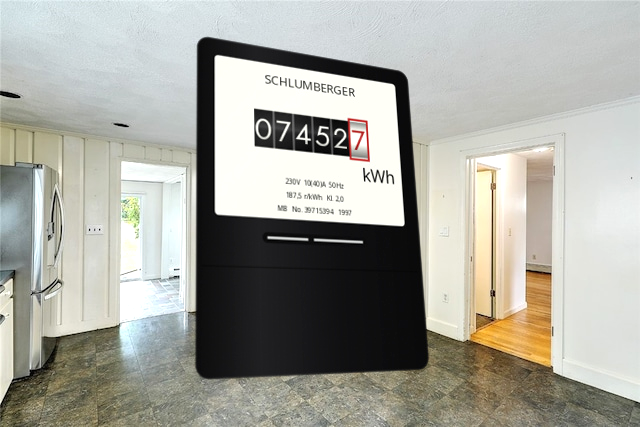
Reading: 7452.7 kWh
